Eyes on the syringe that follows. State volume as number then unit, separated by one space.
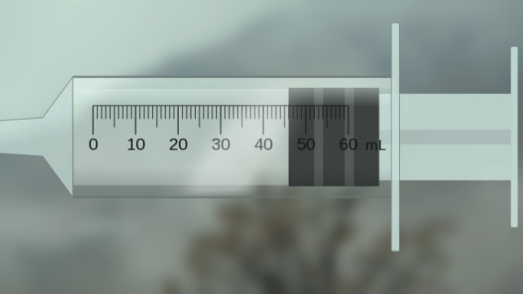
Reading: 46 mL
